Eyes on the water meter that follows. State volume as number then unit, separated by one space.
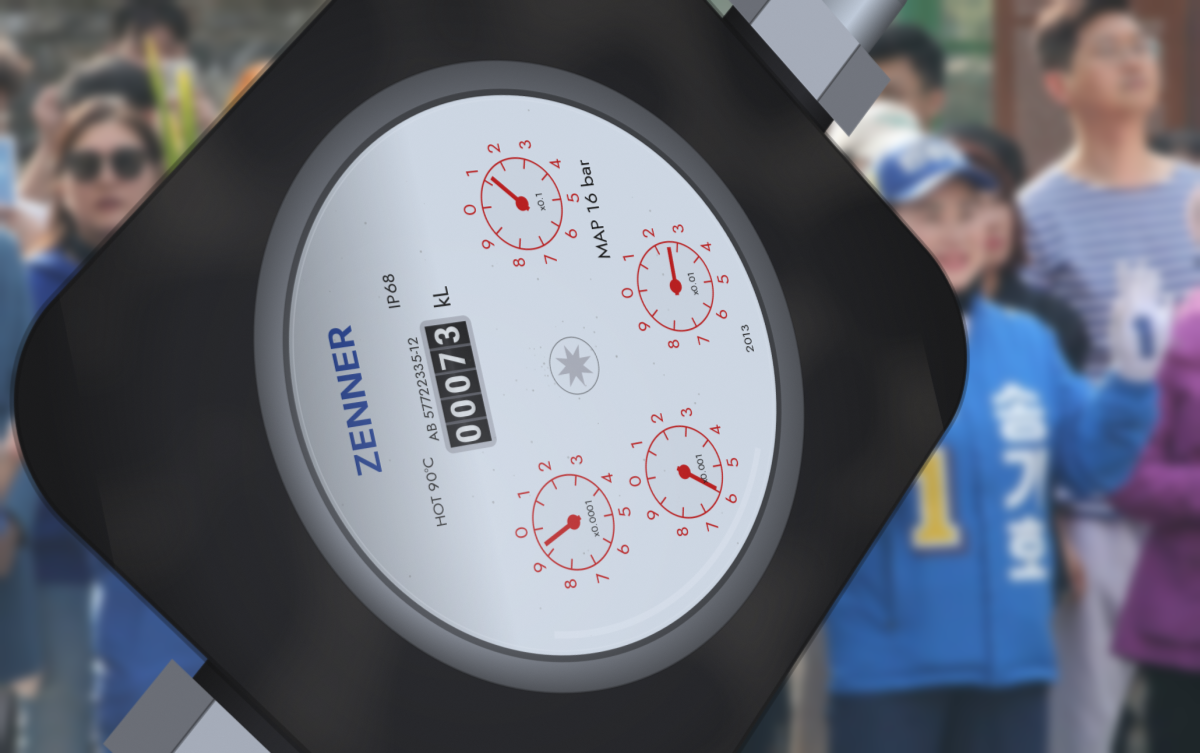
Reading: 73.1259 kL
